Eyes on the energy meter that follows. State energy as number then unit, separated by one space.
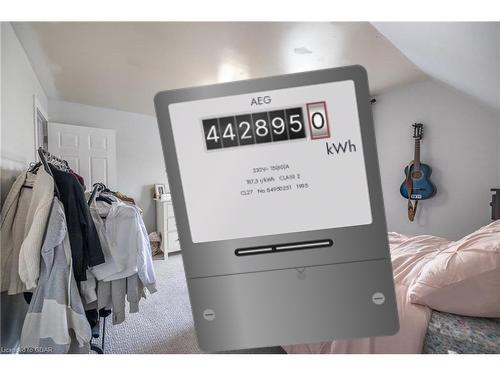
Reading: 442895.0 kWh
